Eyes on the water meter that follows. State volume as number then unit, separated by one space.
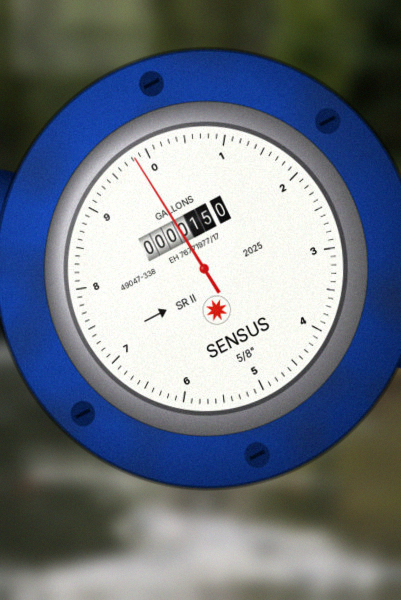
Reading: 149.8 gal
